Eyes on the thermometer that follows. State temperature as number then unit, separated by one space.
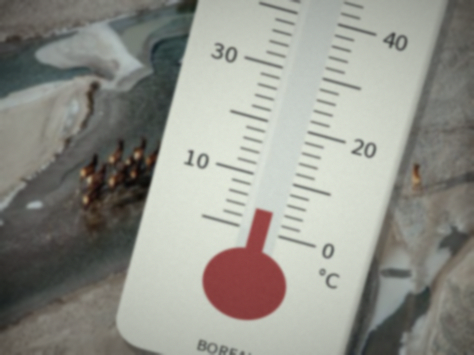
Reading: 4 °C
